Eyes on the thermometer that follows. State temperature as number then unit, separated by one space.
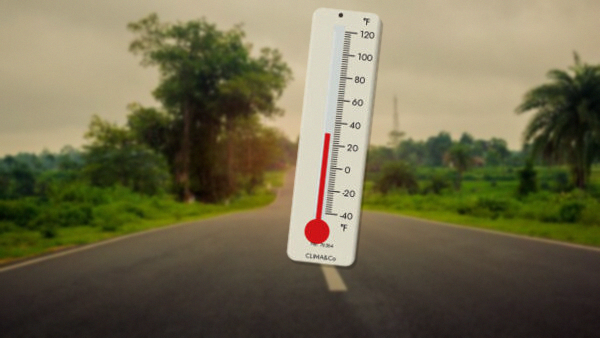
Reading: 30 °F
